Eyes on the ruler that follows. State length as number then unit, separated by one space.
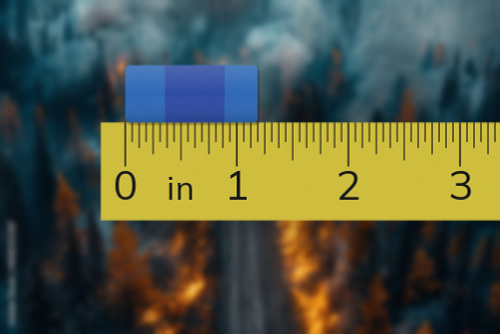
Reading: 1.1875 in
